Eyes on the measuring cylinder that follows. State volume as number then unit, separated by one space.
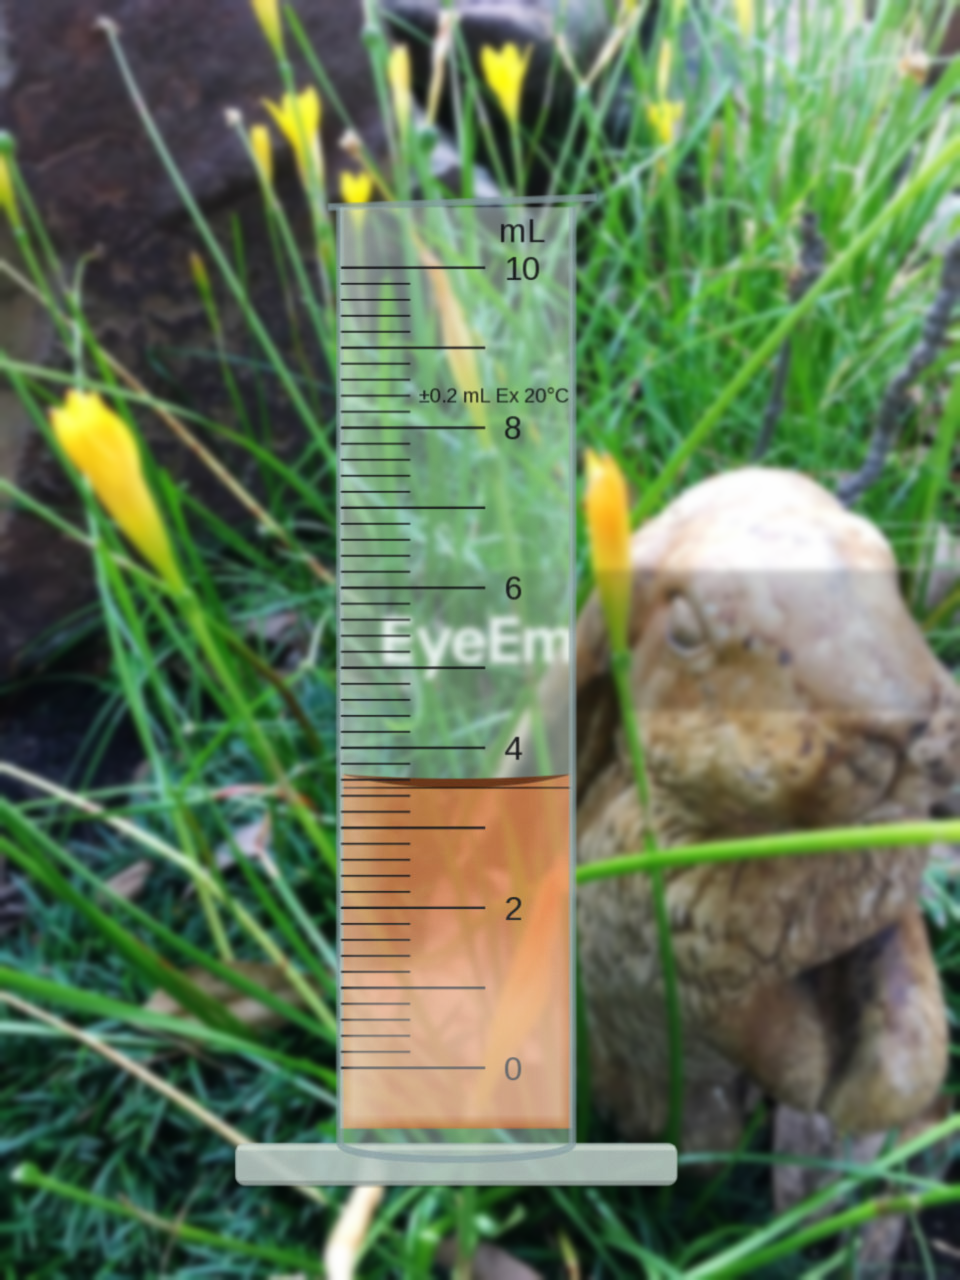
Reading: 3.5 mL
